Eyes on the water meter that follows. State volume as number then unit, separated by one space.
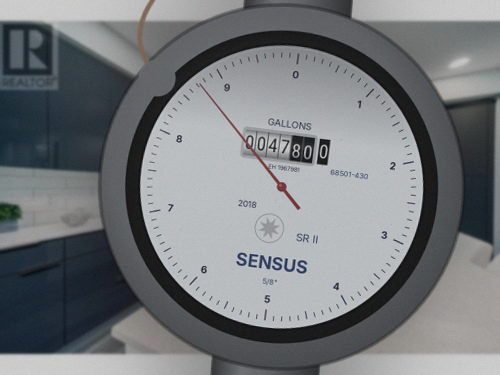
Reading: 47798.7 gal
